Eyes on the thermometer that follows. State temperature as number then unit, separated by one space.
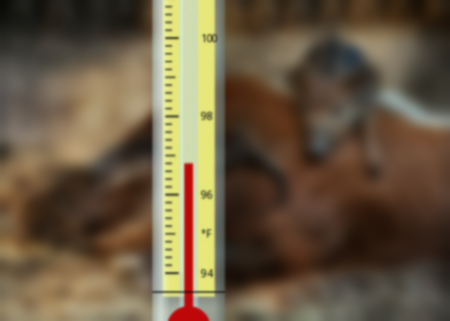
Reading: 96.8 °F
